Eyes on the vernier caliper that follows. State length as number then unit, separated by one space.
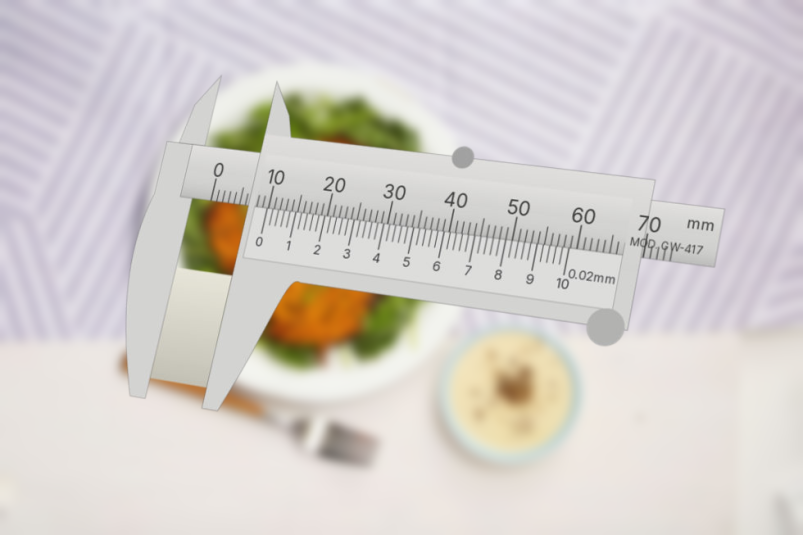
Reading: 9.8 mm
